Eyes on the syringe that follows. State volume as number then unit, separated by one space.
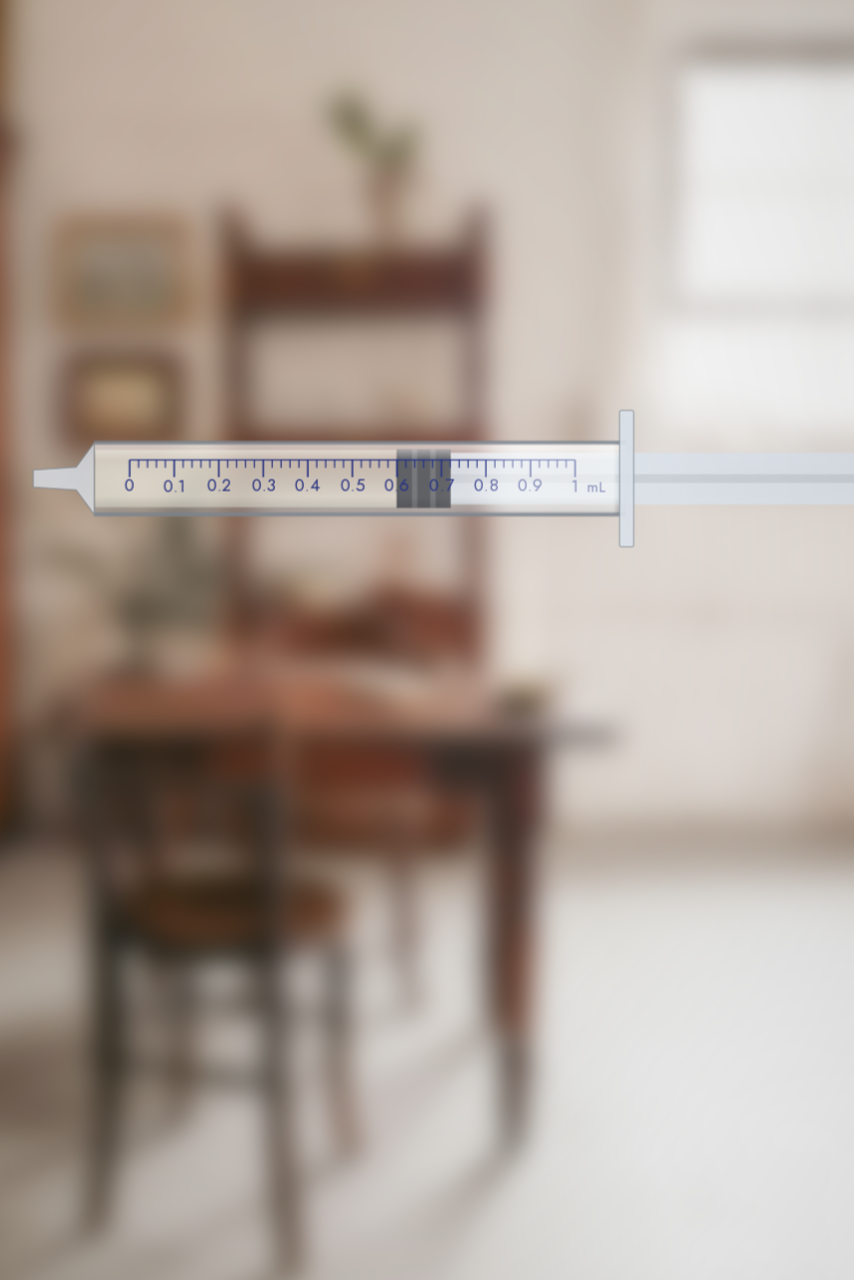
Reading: 0.6 mL
